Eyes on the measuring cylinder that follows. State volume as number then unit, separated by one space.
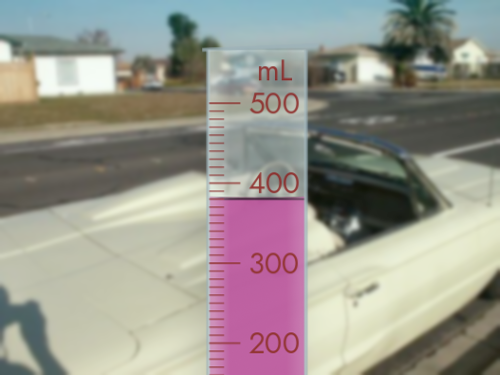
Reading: 380 mL
